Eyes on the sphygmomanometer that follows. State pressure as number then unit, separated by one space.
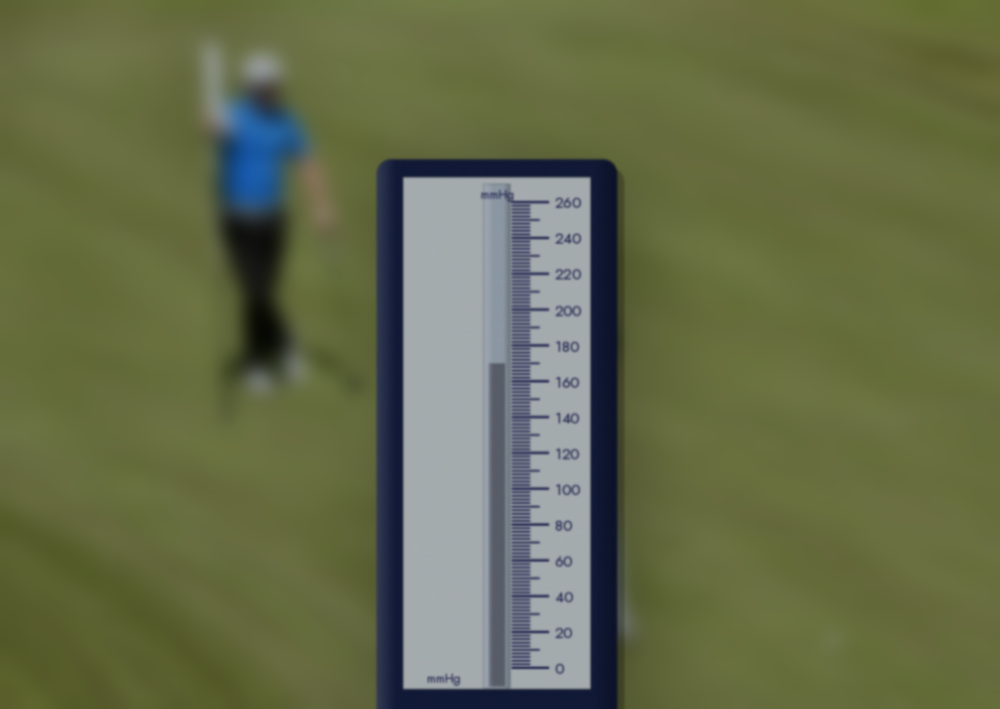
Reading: 170 mmHg
